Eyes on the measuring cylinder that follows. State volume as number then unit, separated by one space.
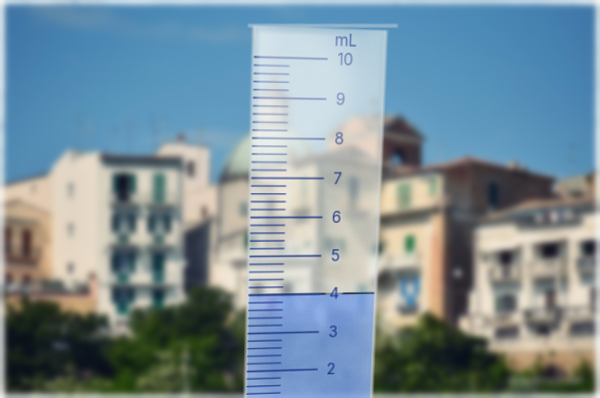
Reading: 4 mL
